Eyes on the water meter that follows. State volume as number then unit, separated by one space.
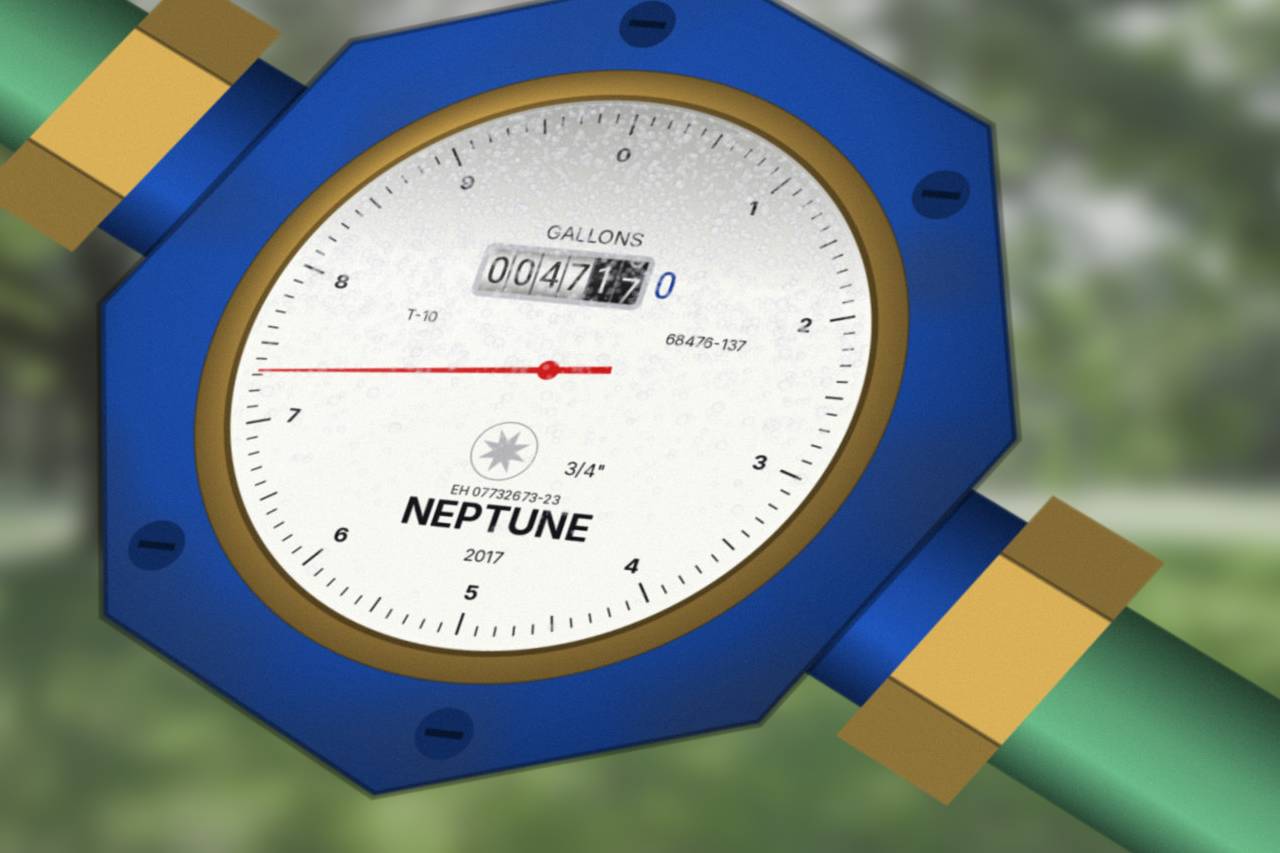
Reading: 47167.3 gal
